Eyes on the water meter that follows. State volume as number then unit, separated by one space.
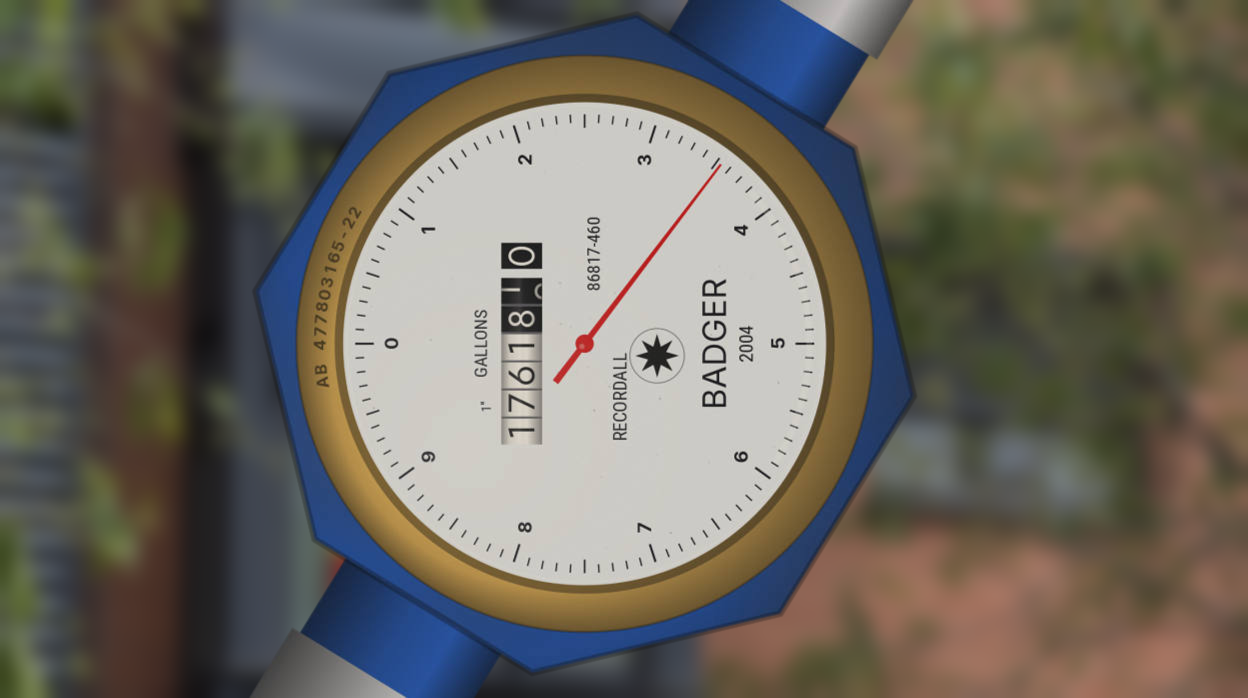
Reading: 1761813.5 gal
